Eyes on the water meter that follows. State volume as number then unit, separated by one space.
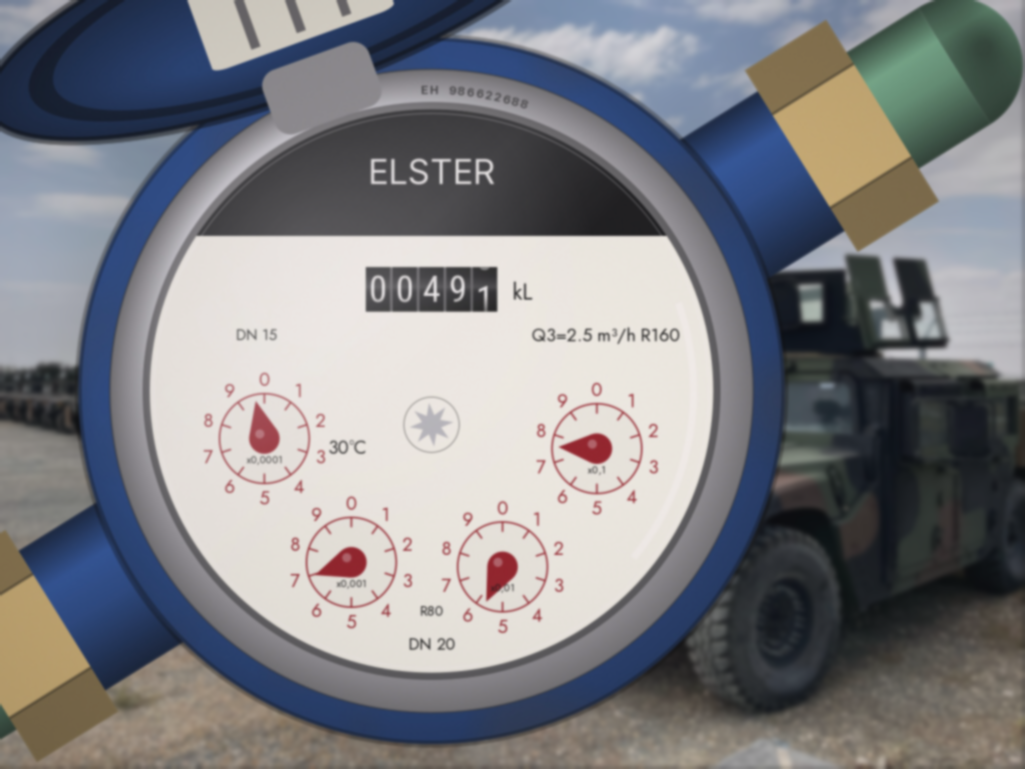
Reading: 490.7569 kL
